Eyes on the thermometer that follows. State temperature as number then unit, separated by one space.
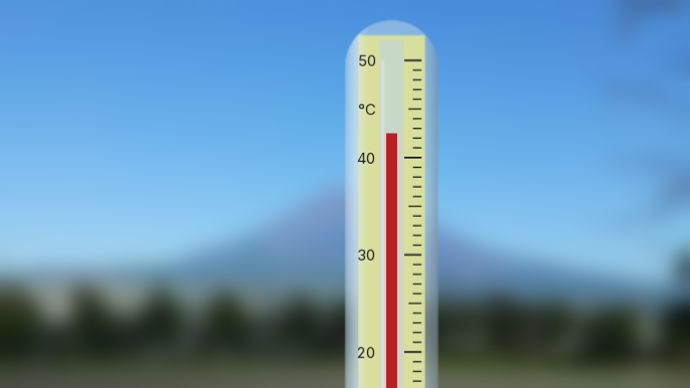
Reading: 42.5 °C
